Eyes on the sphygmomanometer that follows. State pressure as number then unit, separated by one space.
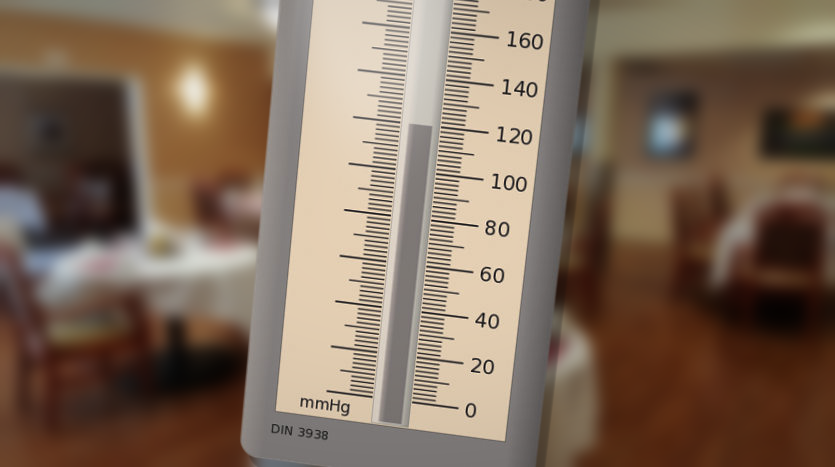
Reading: 120 mmHg
